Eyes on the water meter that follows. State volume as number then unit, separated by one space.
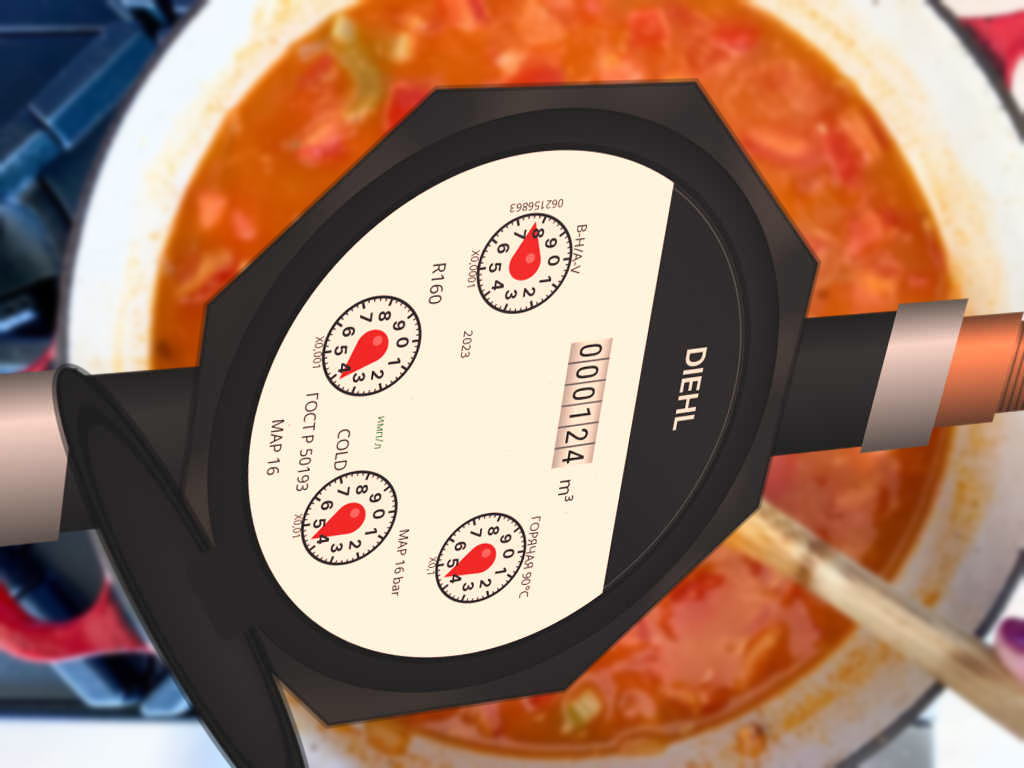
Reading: 124.4437 m³
